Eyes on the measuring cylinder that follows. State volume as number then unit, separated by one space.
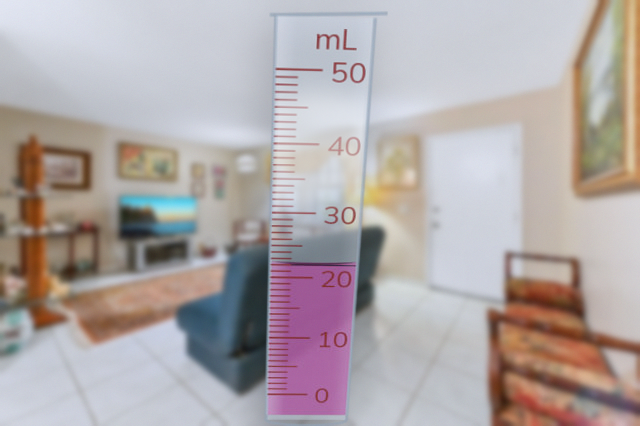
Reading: 22 mL
